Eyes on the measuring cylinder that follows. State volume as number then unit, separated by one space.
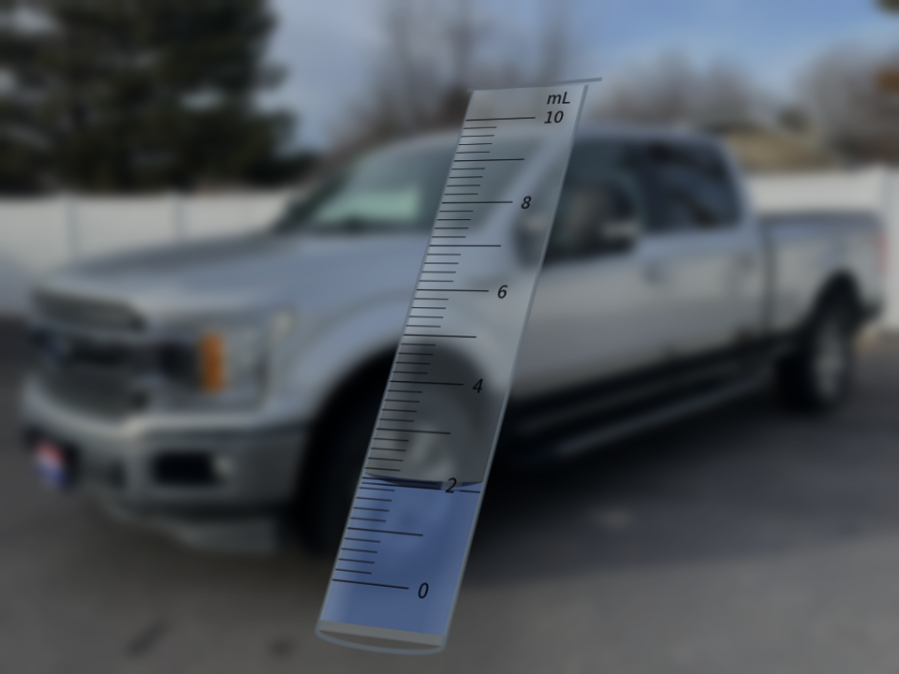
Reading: 1.9 mL
